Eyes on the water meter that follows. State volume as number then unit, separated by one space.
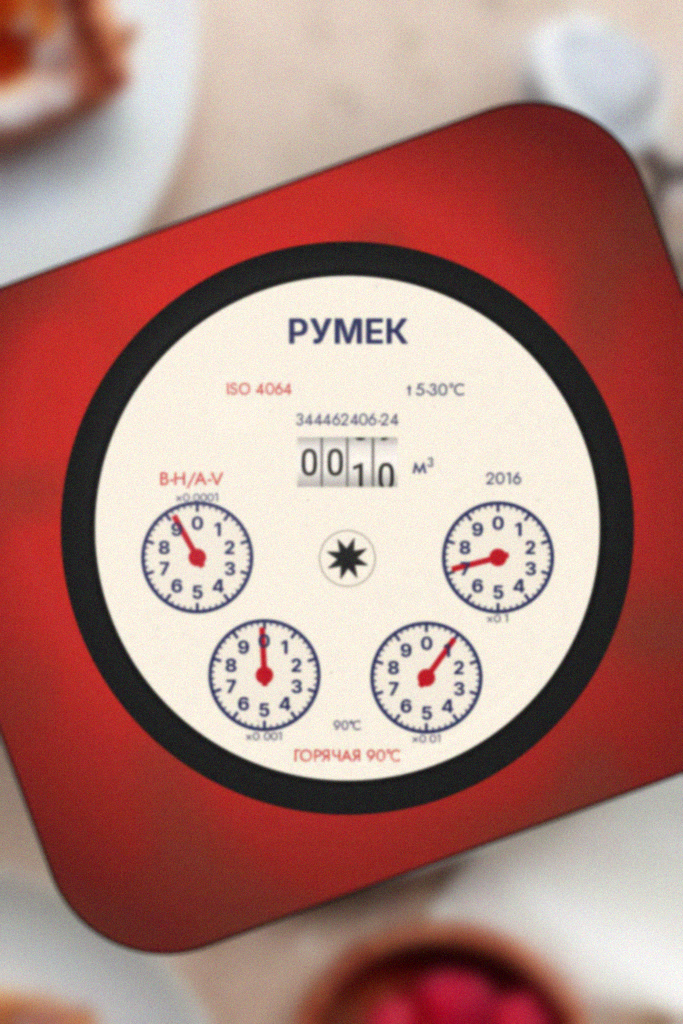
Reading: 9.7099 m³
